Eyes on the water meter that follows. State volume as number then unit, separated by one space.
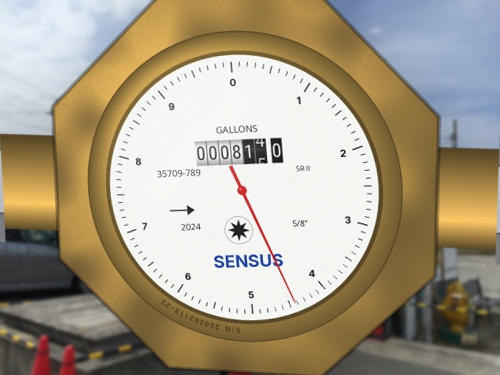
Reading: 8144.4 gal
